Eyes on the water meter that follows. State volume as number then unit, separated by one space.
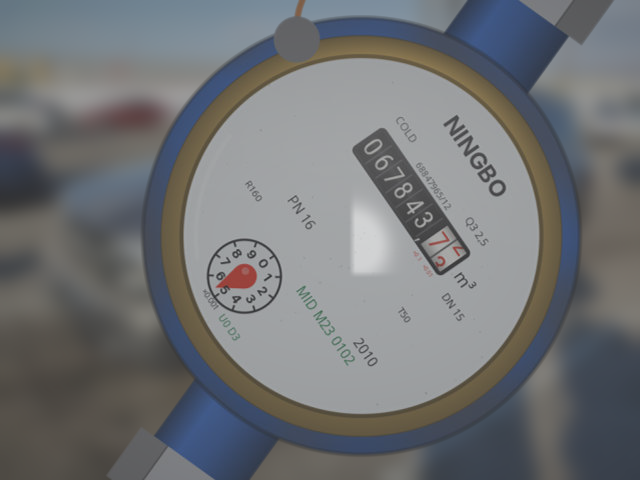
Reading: 67843.725 m³
